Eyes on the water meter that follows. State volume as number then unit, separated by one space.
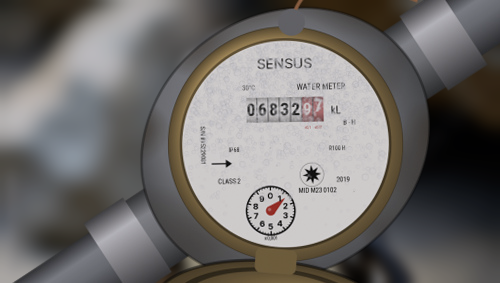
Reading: 6832.971 kL
